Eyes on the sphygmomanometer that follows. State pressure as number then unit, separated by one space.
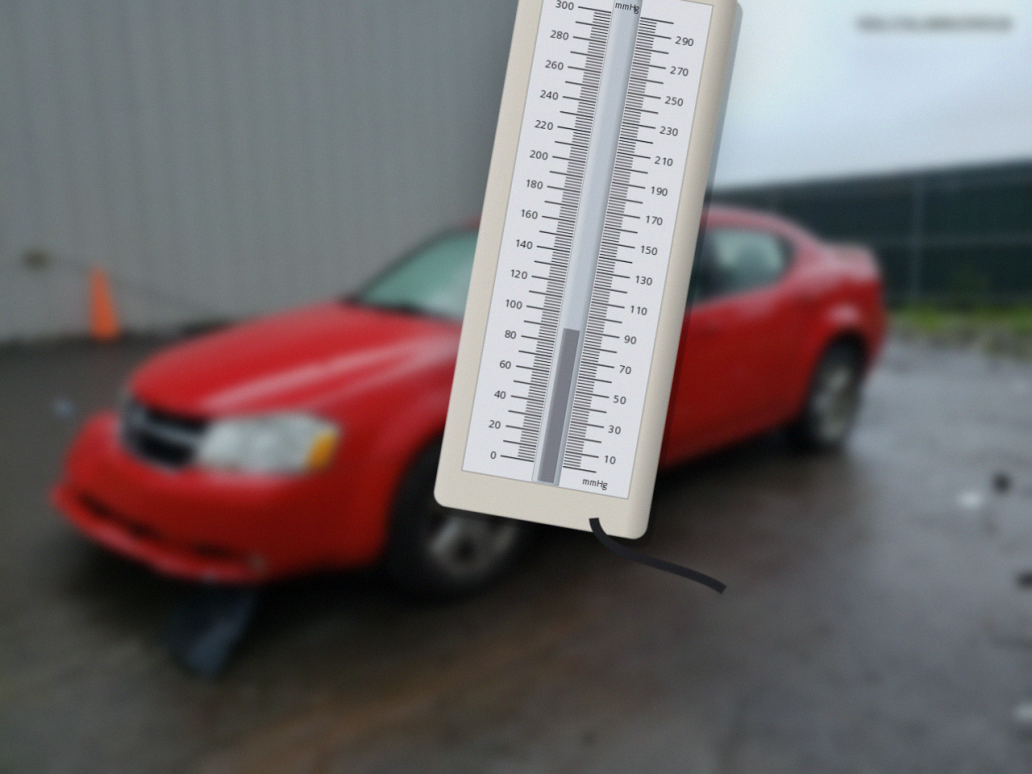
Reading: 90 mmHg
